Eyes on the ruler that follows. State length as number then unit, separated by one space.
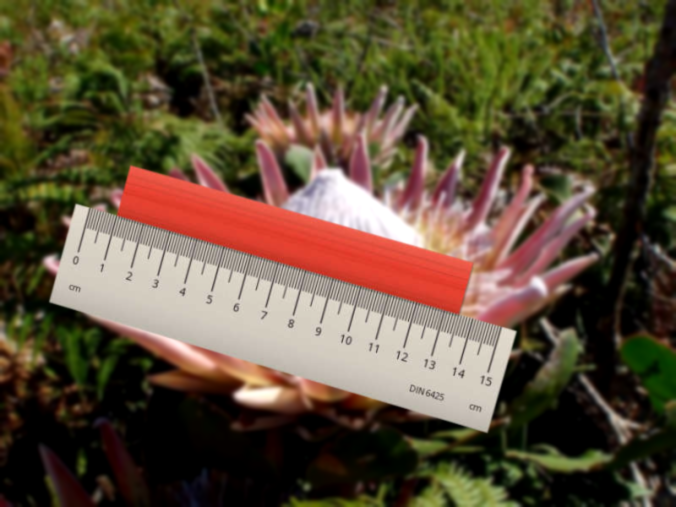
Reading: 12.5 cm
